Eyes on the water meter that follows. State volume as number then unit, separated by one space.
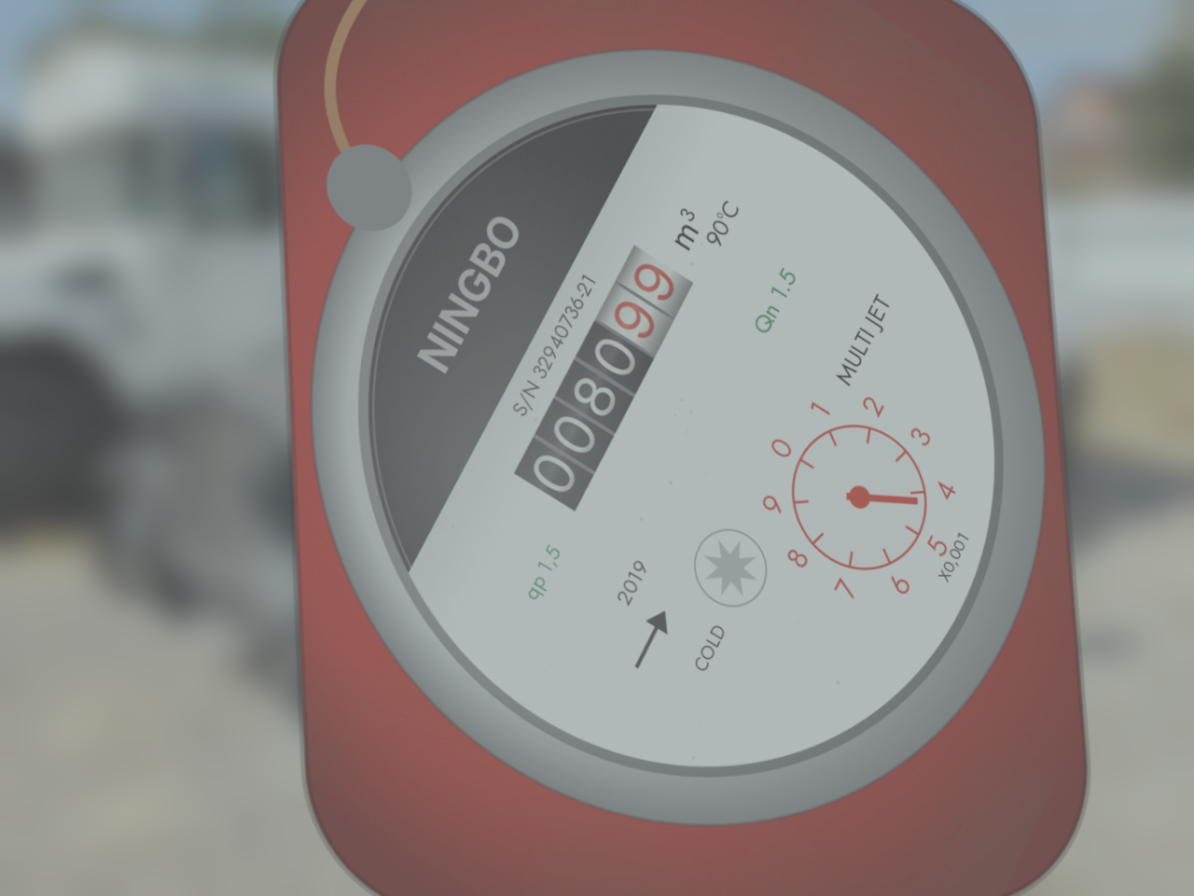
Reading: 80.994 m³
